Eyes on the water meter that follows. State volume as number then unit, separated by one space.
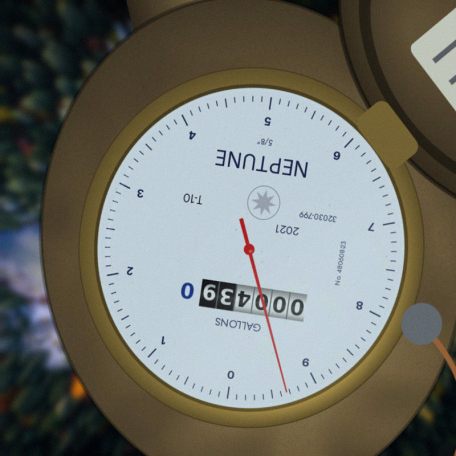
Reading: 4389.3 gal
